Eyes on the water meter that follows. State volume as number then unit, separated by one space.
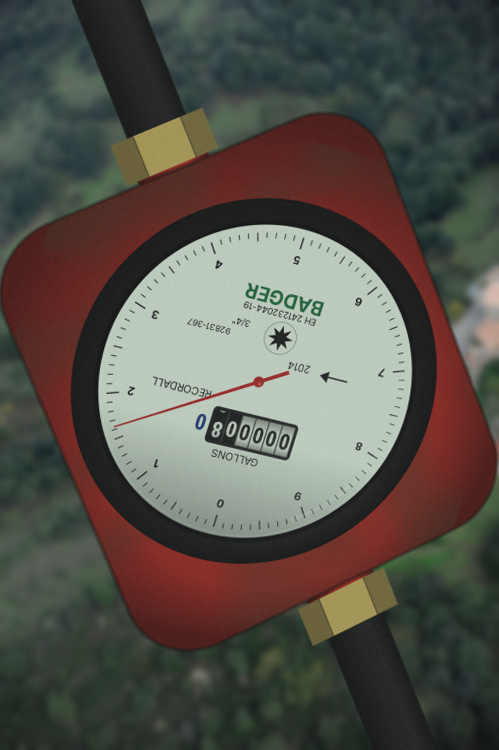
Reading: 81.6 gal
